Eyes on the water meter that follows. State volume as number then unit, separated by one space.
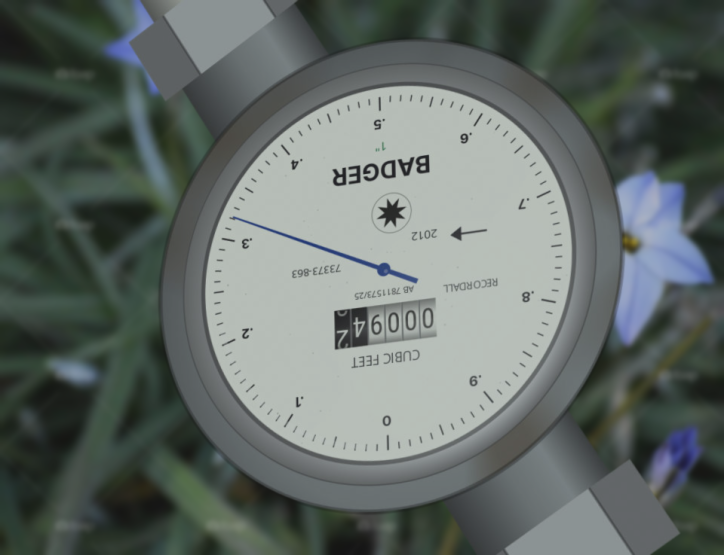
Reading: 942.32 ft³
